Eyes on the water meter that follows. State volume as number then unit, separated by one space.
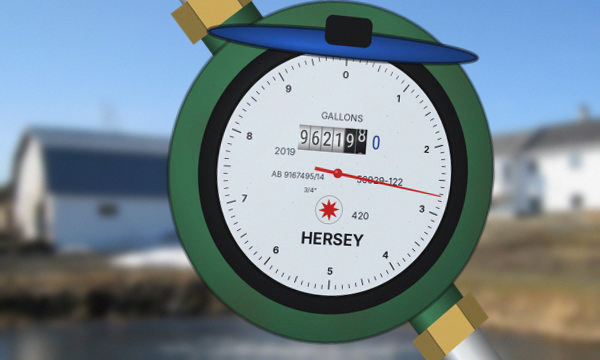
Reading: 9621982.7 gal
